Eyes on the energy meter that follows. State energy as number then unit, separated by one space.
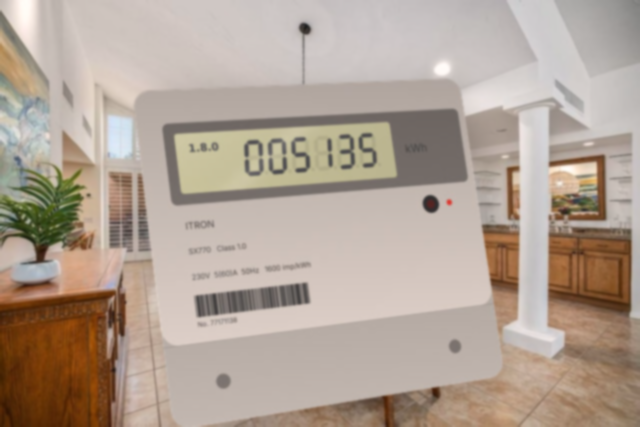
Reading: 5135 kWh
